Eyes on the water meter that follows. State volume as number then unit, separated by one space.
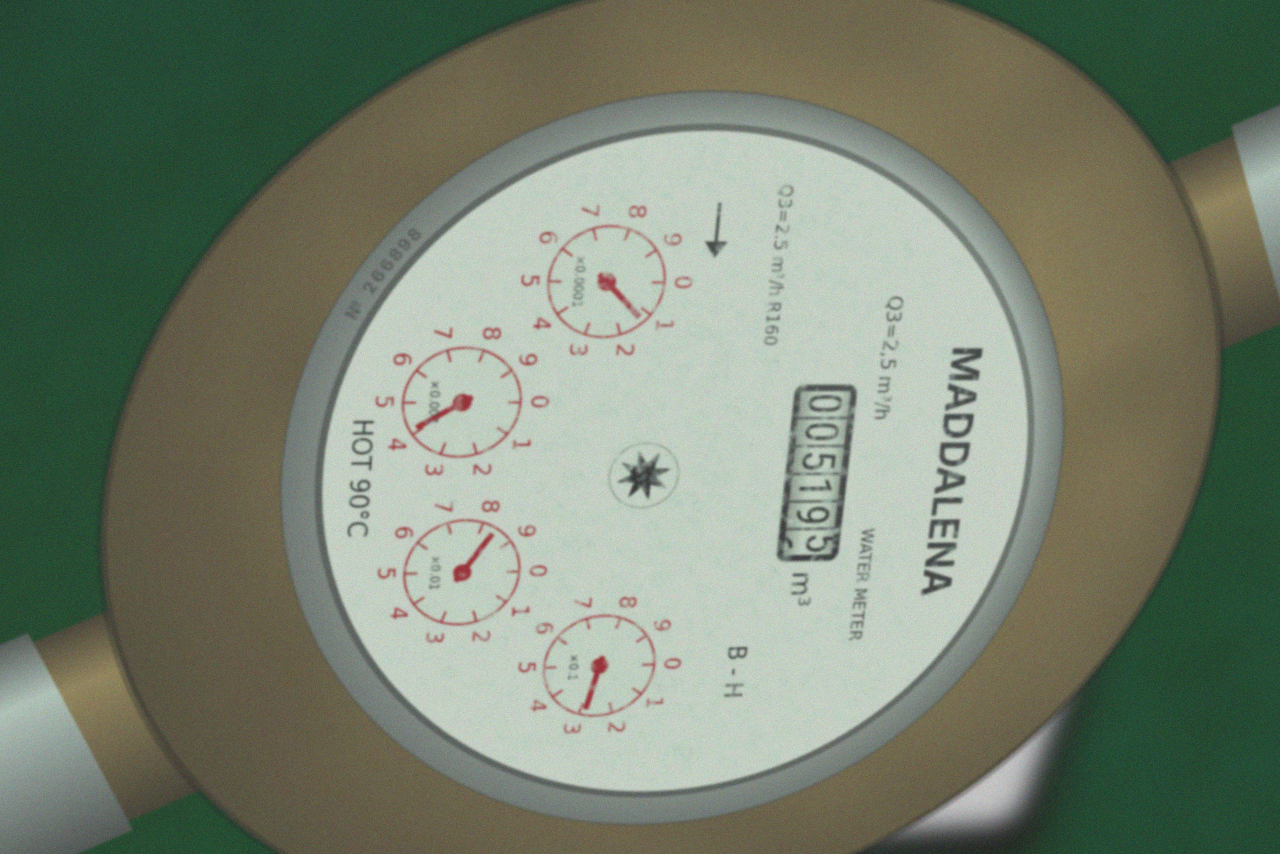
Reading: 5195.2841 m³
